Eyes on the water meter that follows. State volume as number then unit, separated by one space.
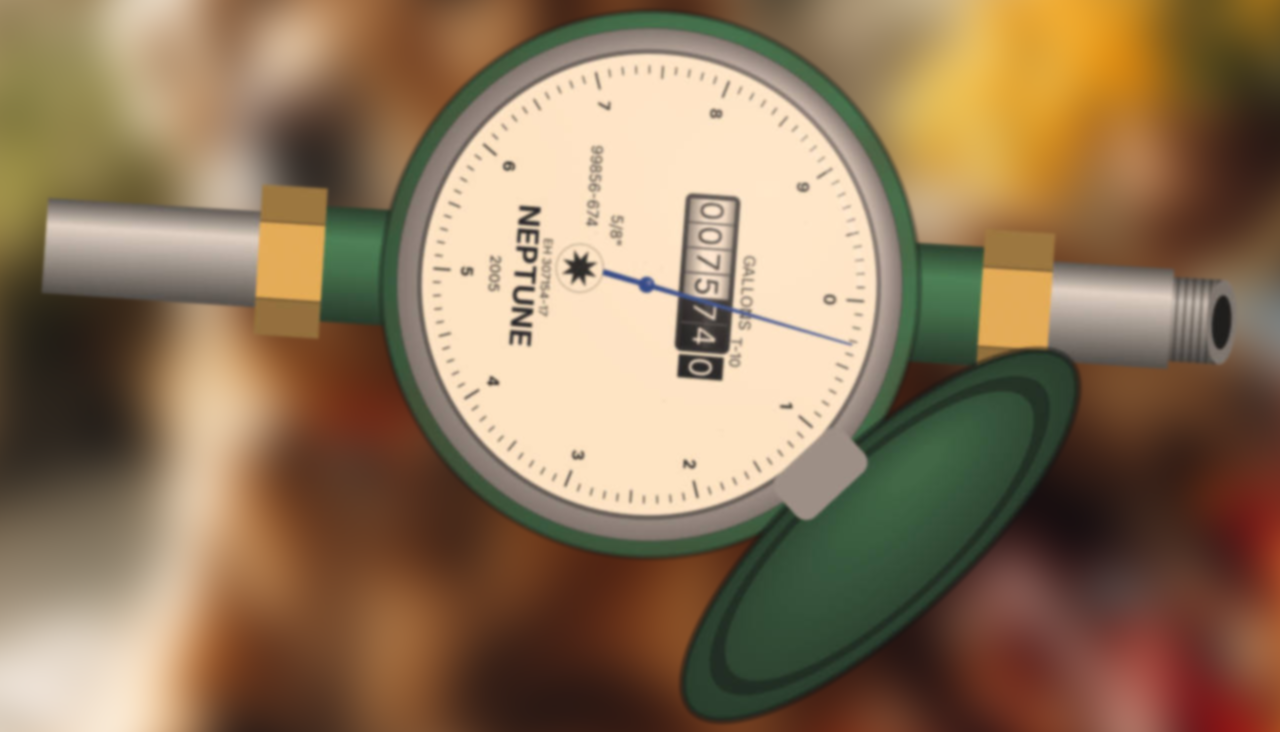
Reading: 75740.3 gal
